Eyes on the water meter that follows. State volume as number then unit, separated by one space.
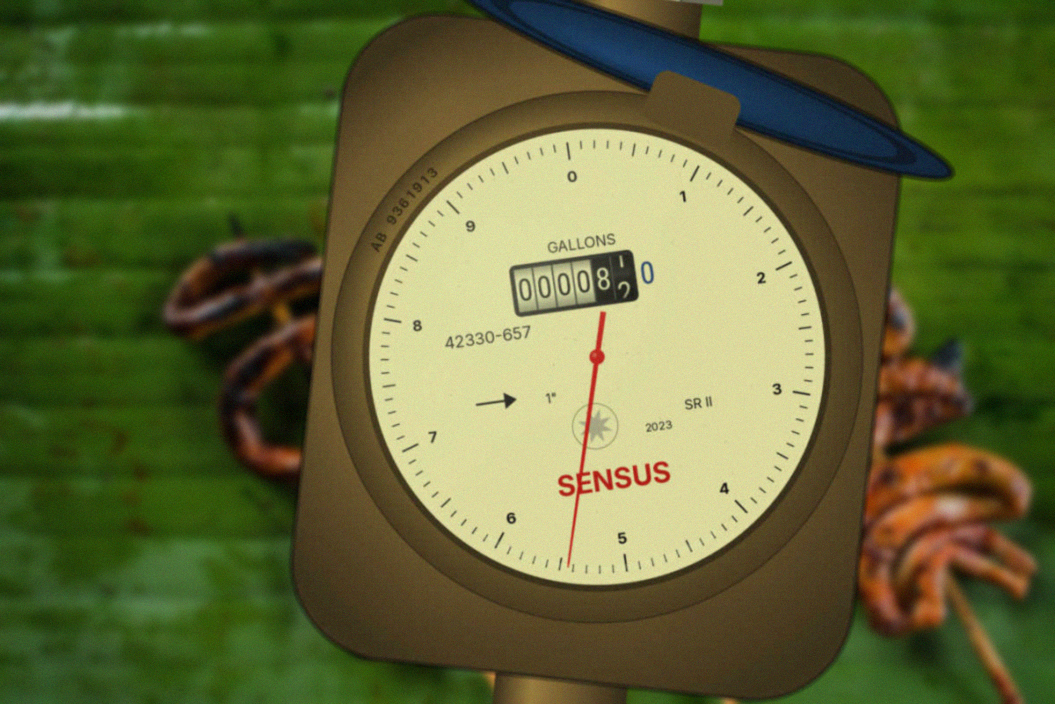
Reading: 815.4 gal
